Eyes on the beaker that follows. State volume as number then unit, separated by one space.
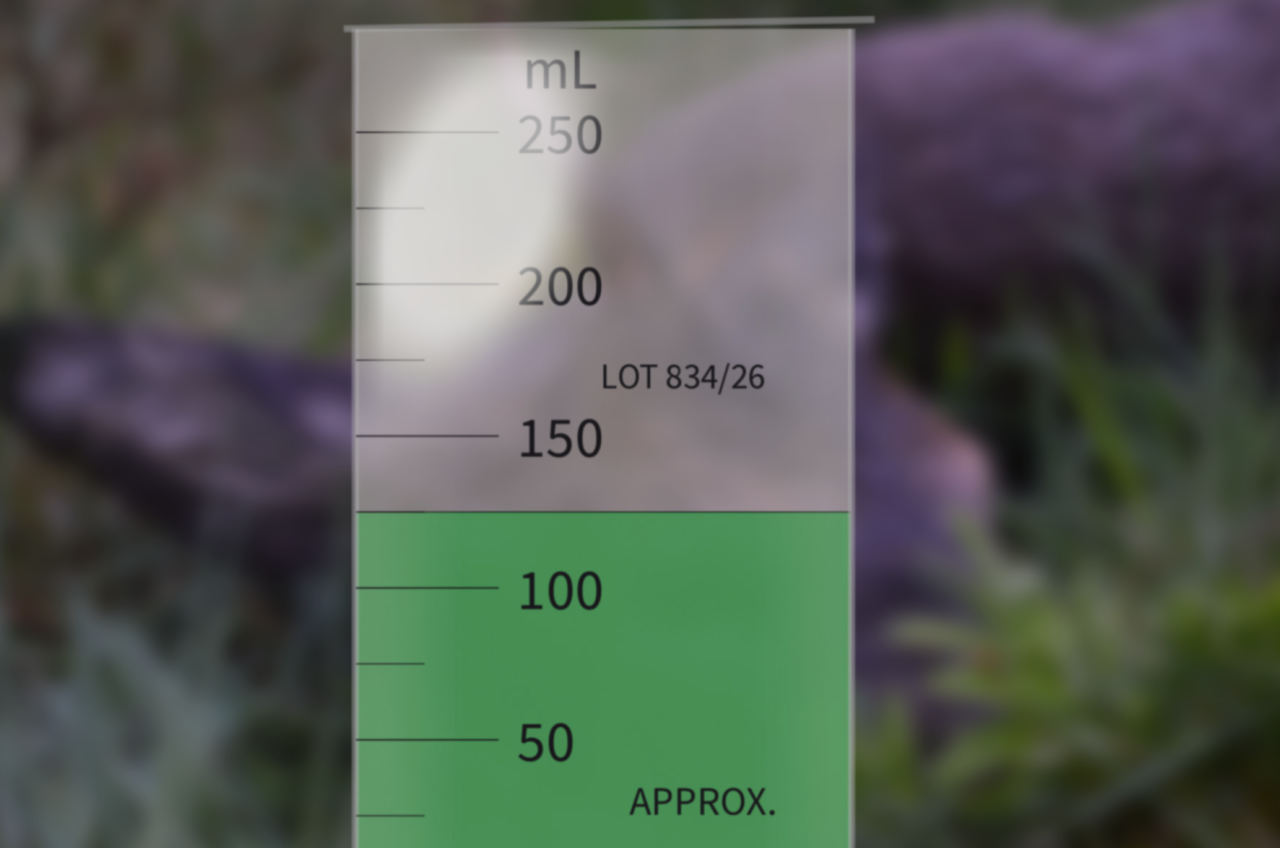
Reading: 125 mL
